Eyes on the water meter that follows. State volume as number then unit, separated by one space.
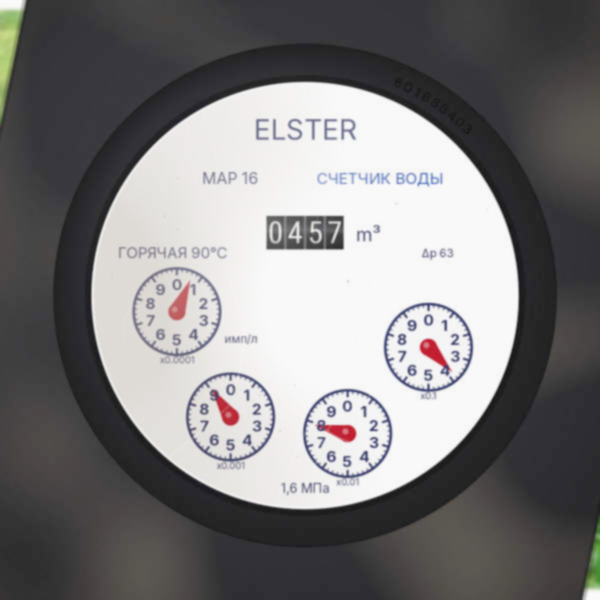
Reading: 457.3790 m³
